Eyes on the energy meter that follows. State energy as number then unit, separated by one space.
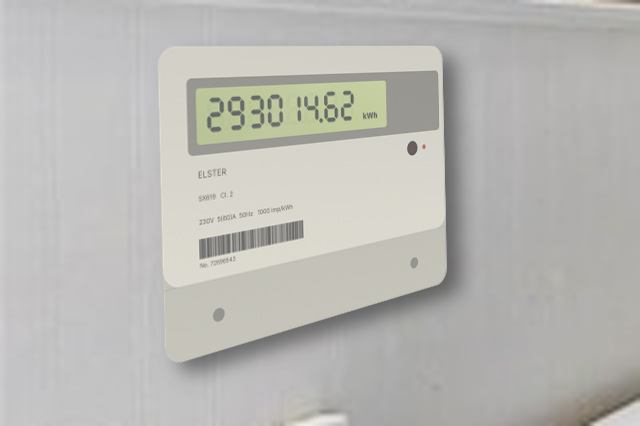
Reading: 293014.62 kWh
